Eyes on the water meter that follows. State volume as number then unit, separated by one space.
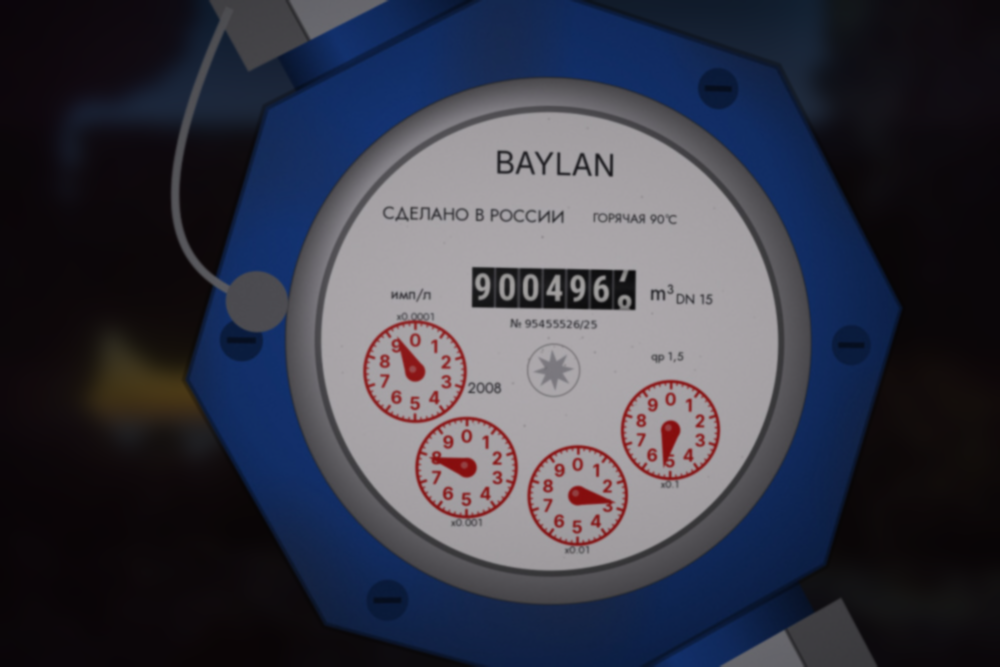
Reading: 9004967.5279 m³
